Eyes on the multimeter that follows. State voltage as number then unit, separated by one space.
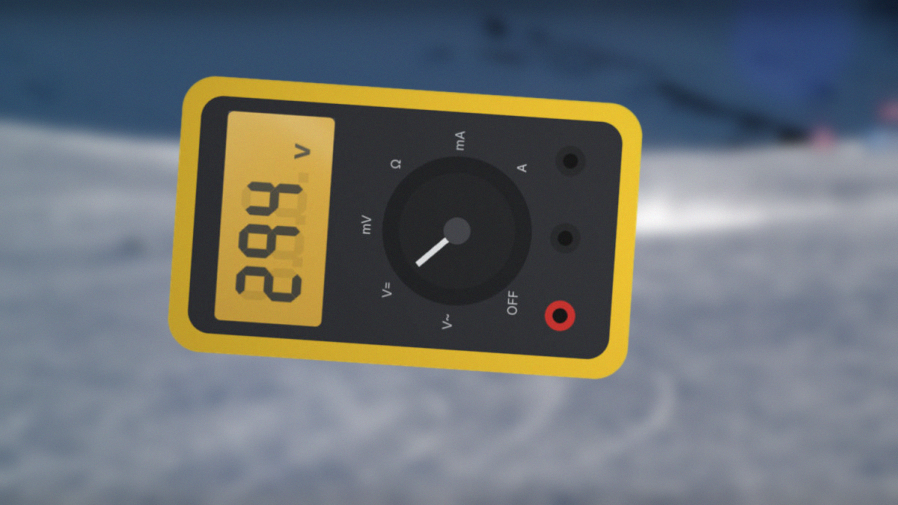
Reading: 294 V
